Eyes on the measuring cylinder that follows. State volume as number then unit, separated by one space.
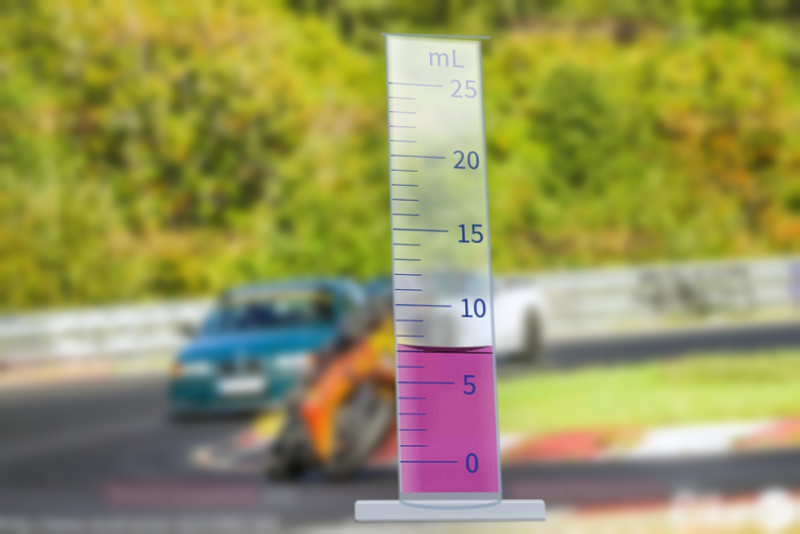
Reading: 7 mL
